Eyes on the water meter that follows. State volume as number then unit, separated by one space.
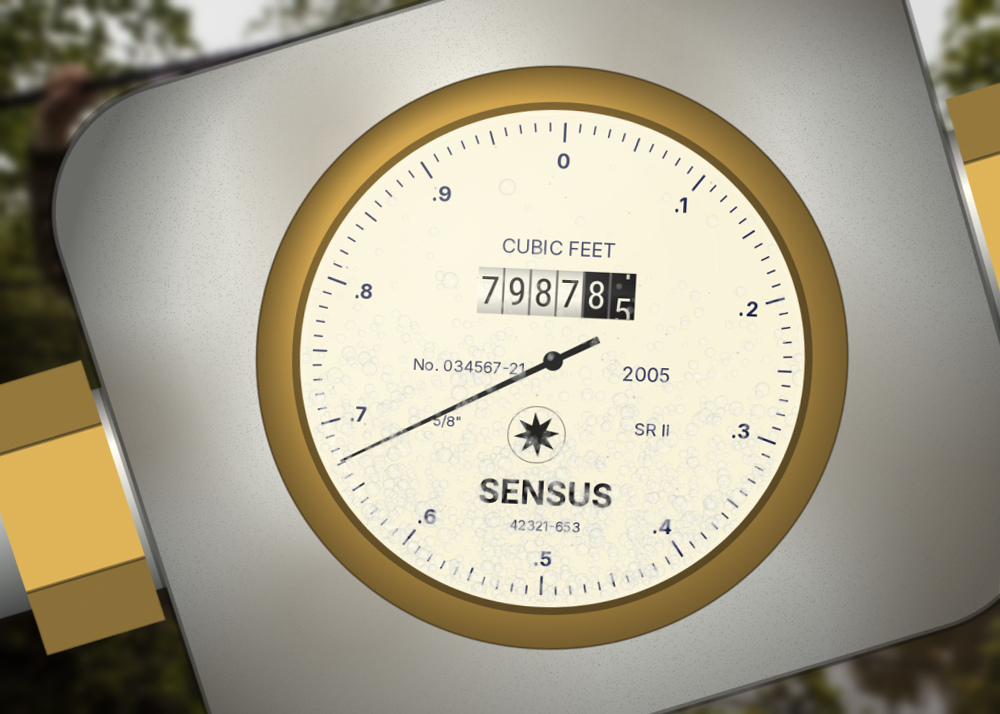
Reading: 798784.67 ft³
